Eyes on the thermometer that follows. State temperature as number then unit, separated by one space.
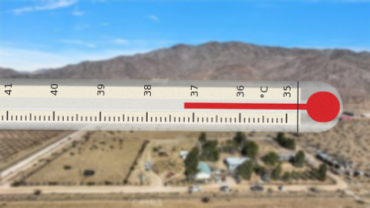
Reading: 37.2 °C
